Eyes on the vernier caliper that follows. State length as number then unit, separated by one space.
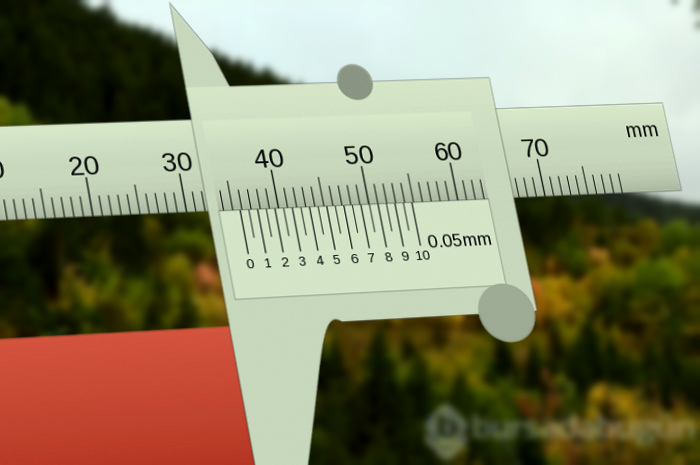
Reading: 35.8 mm
